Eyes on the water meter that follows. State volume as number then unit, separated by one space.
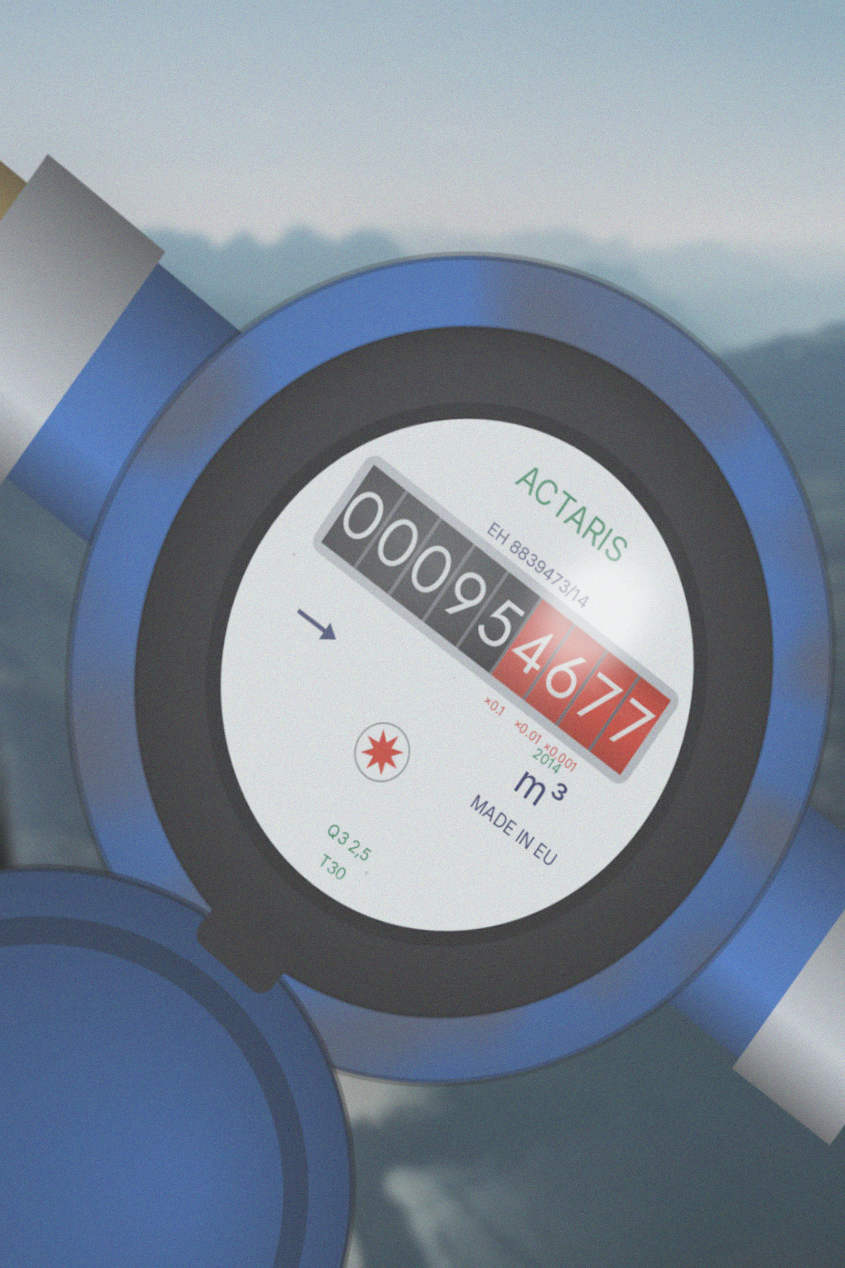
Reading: 95.4677 m³
